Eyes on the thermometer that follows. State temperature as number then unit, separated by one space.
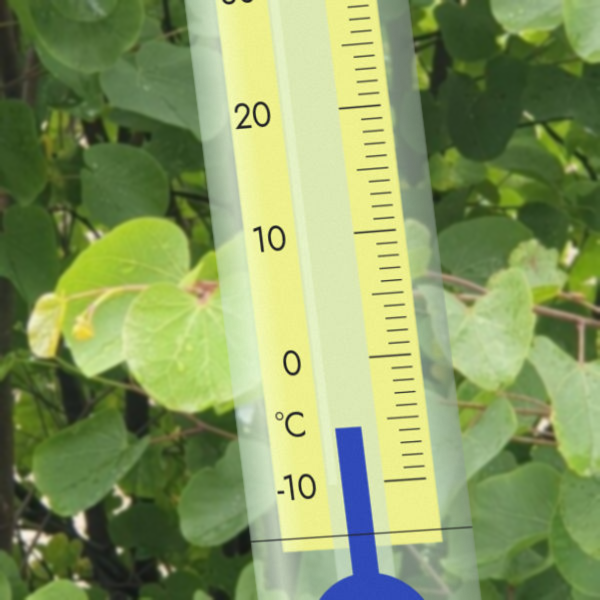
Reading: -5.5 °C
